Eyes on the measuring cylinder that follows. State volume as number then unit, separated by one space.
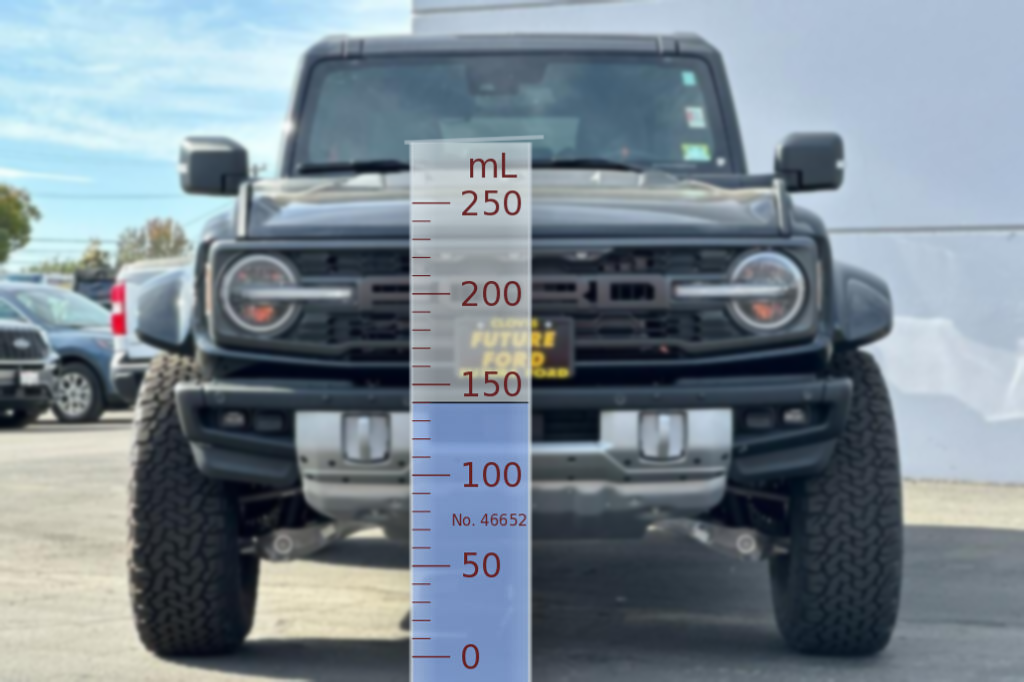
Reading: 140 mL
